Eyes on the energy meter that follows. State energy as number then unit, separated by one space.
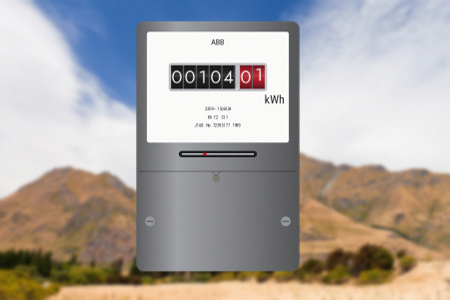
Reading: 104.01 kWh
